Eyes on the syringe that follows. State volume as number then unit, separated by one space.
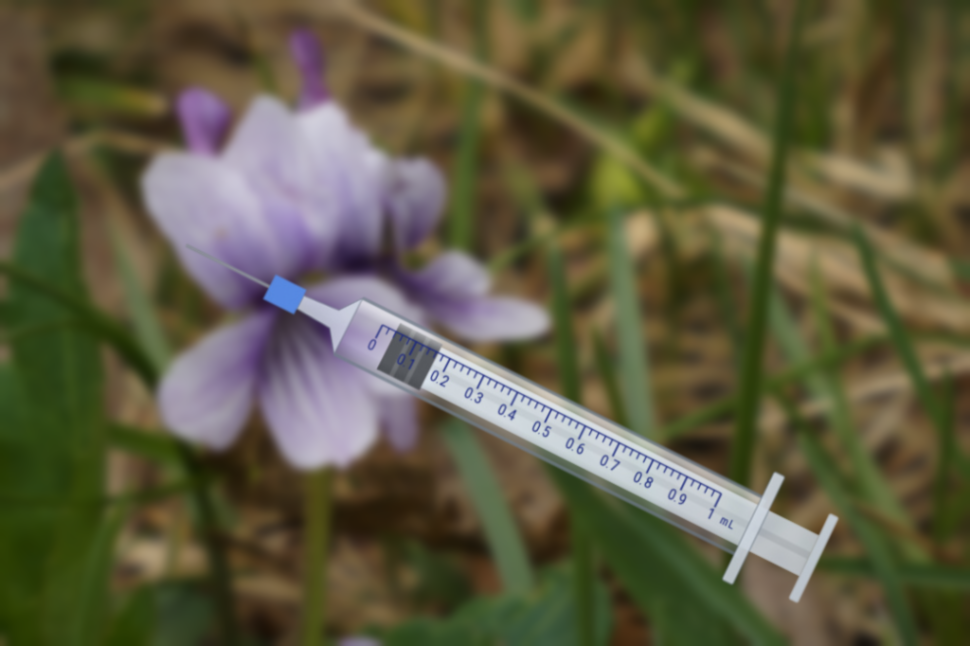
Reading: 0.04 mL
